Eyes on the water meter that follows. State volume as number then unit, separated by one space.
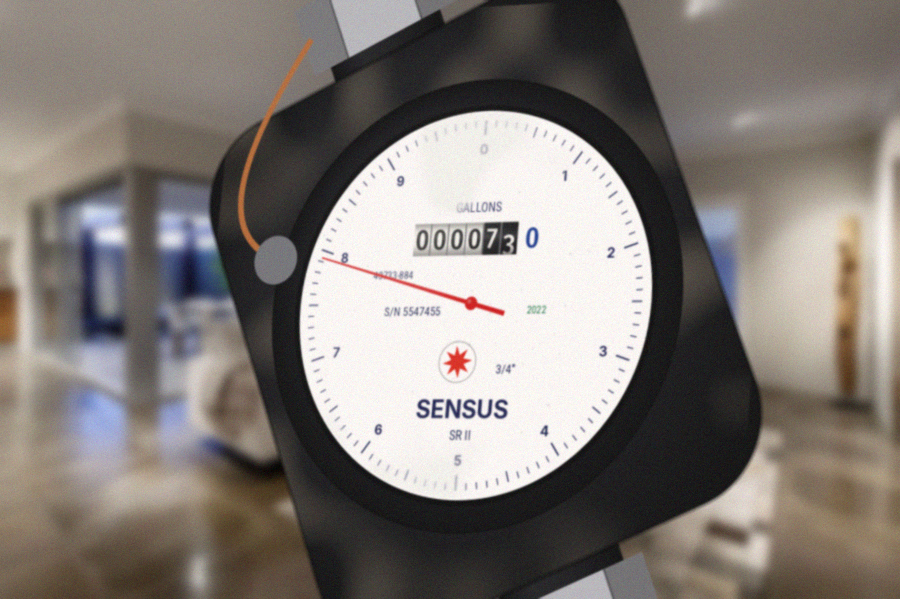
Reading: 727.9 gal
